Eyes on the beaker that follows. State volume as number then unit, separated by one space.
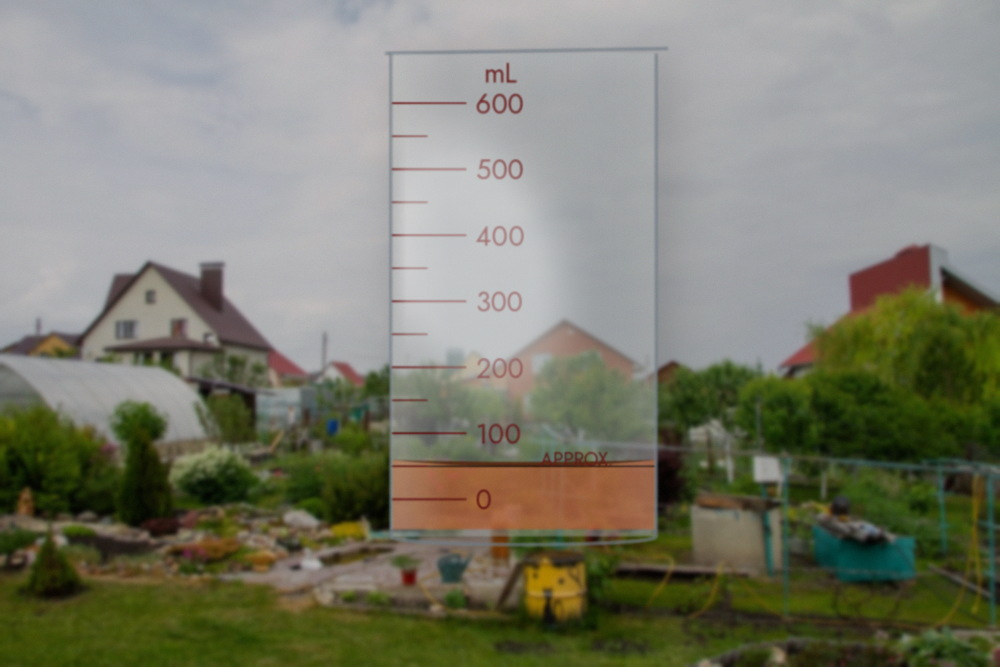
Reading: 50 mL
